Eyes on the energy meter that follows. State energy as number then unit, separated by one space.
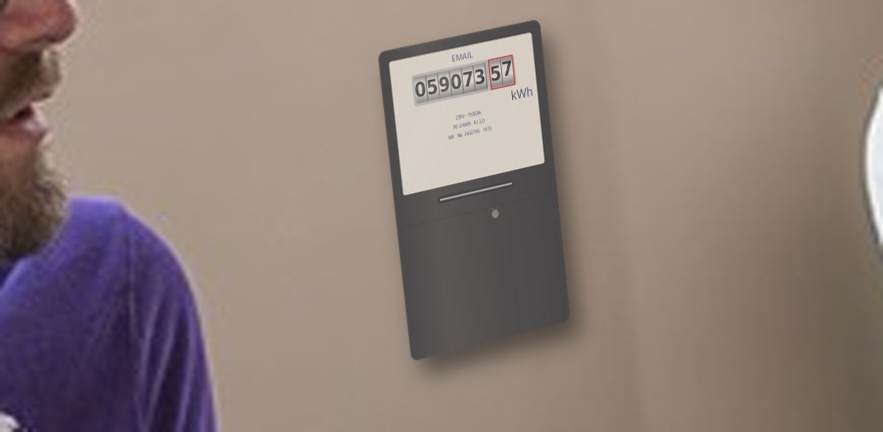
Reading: 59073.57 kWh
